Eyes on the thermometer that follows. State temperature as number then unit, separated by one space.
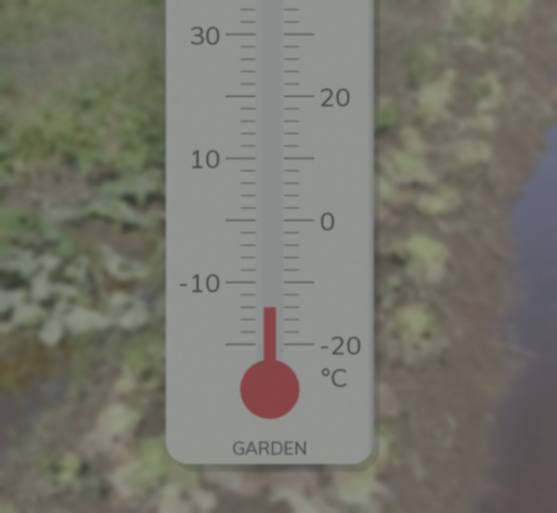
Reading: -14 °C
